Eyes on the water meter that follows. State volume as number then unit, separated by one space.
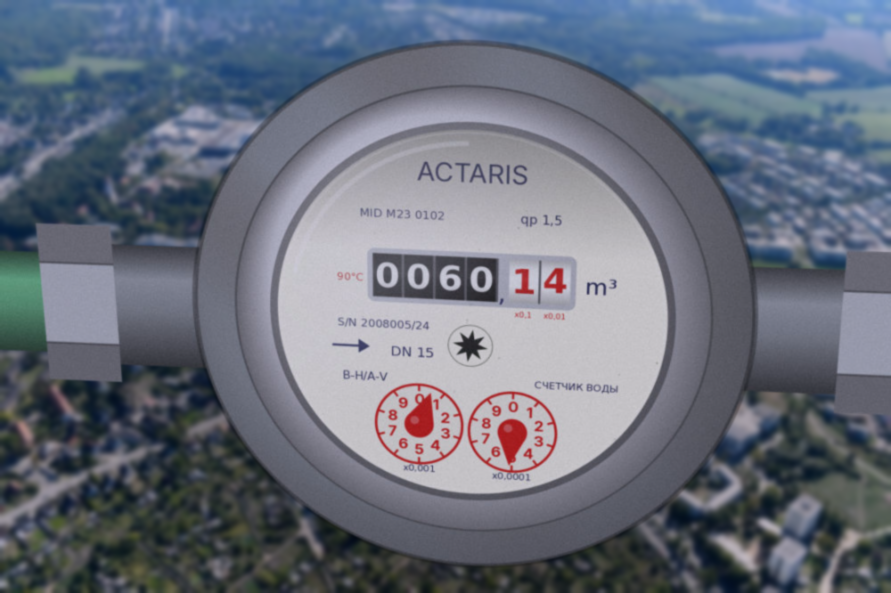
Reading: 60.1405 m³
